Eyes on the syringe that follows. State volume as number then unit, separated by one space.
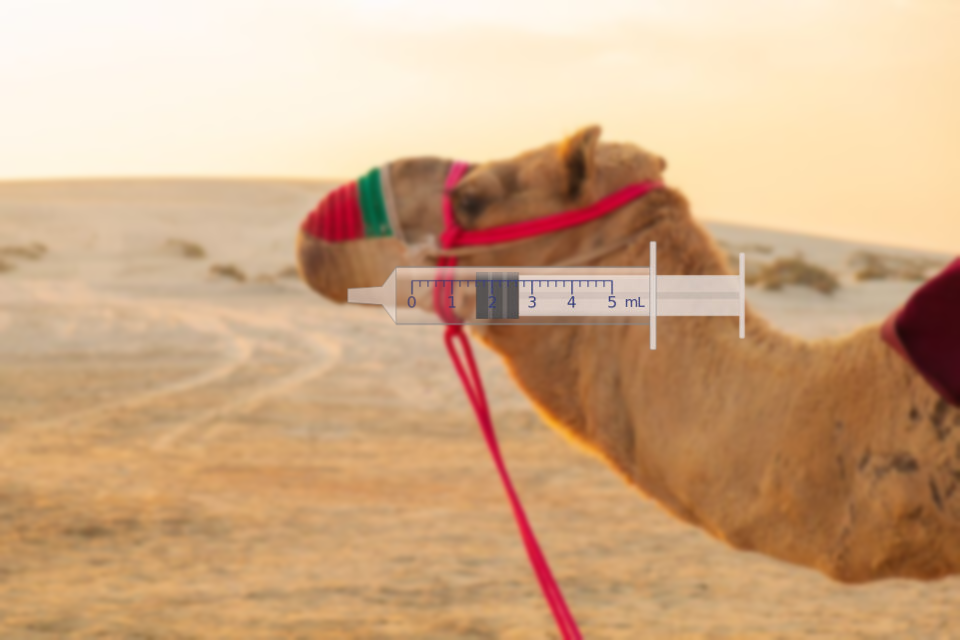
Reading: 1.6 mL
